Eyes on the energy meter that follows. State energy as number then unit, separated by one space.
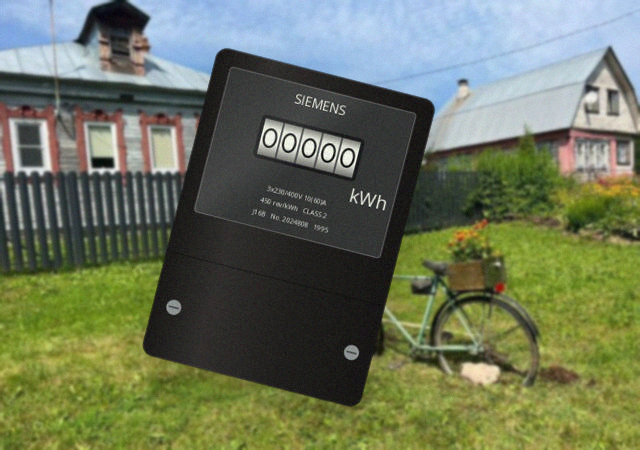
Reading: 0 kWh
